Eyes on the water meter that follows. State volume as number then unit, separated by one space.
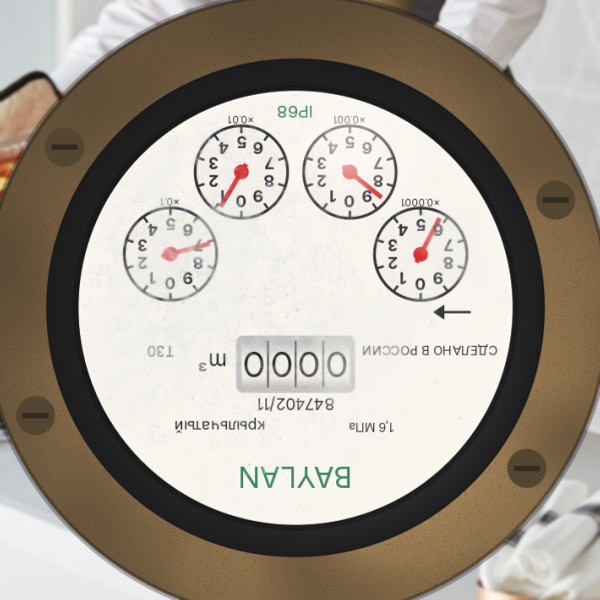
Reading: 0.7085 m³
